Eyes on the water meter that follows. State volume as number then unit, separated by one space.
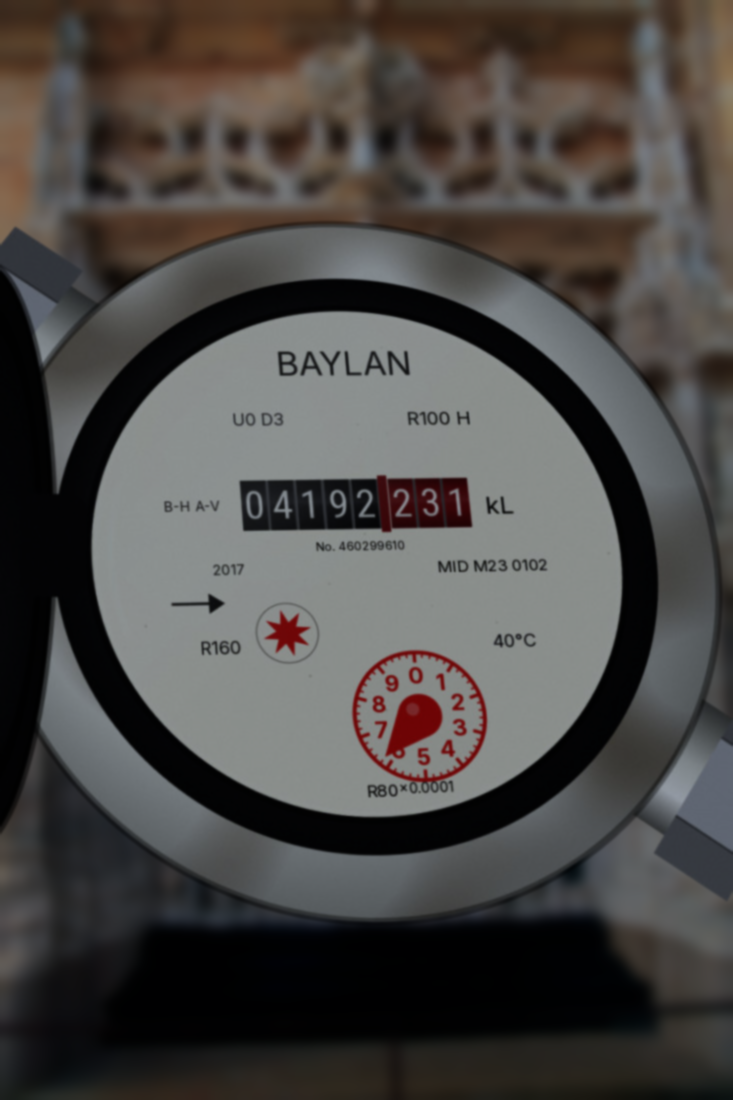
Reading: 4192.2316 kL
